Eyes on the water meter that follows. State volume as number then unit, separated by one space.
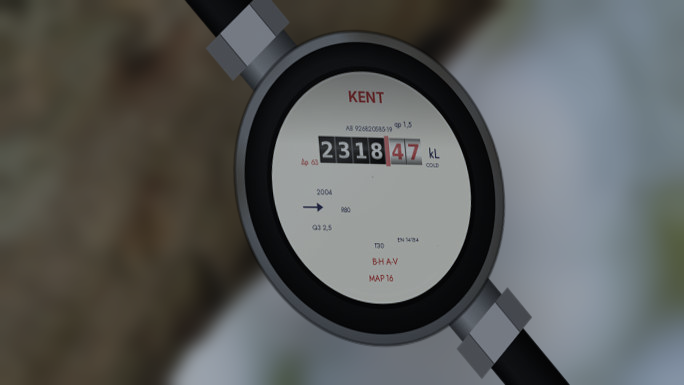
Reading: 2318.47 kL
